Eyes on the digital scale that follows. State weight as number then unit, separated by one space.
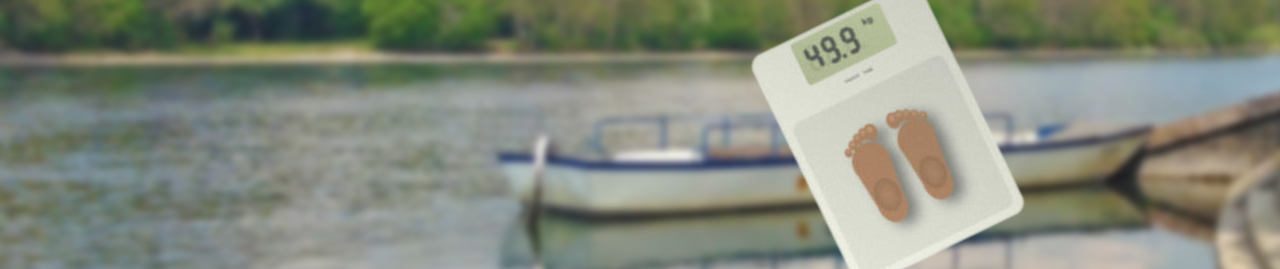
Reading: 49.9 kg
